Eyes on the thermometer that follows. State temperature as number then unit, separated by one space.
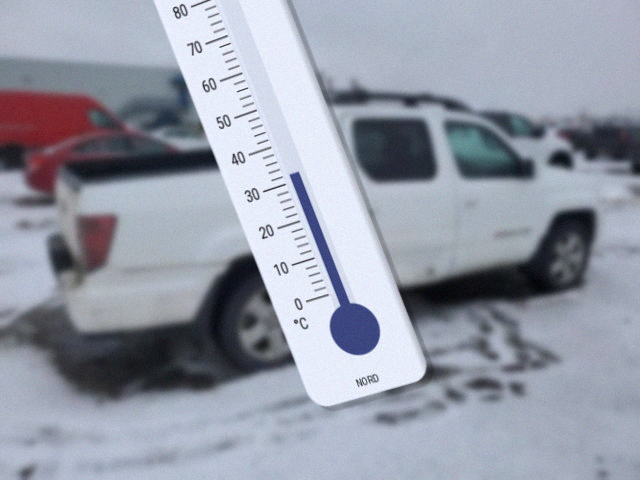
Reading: 32 °C
